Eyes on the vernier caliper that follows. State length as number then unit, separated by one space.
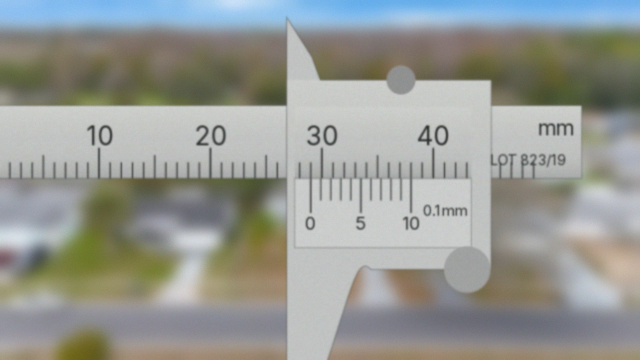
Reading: 29.0 mm
